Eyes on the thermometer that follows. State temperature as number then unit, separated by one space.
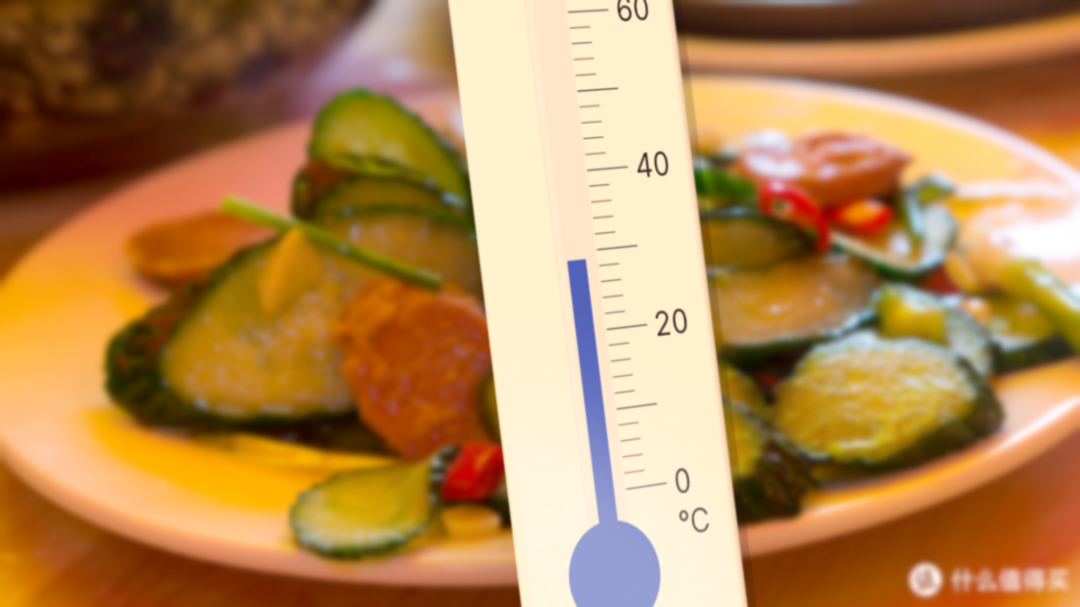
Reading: 29 °C
